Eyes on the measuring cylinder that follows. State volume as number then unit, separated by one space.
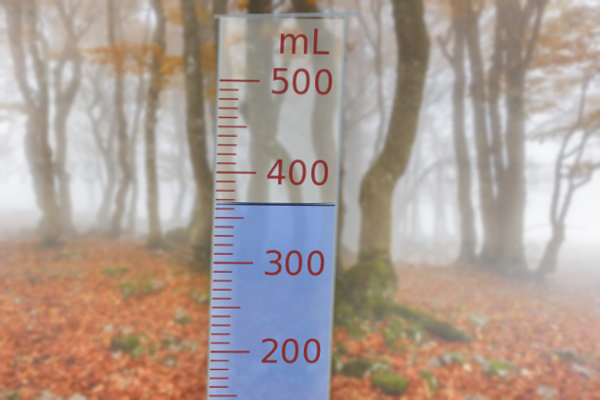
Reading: 365 mL
